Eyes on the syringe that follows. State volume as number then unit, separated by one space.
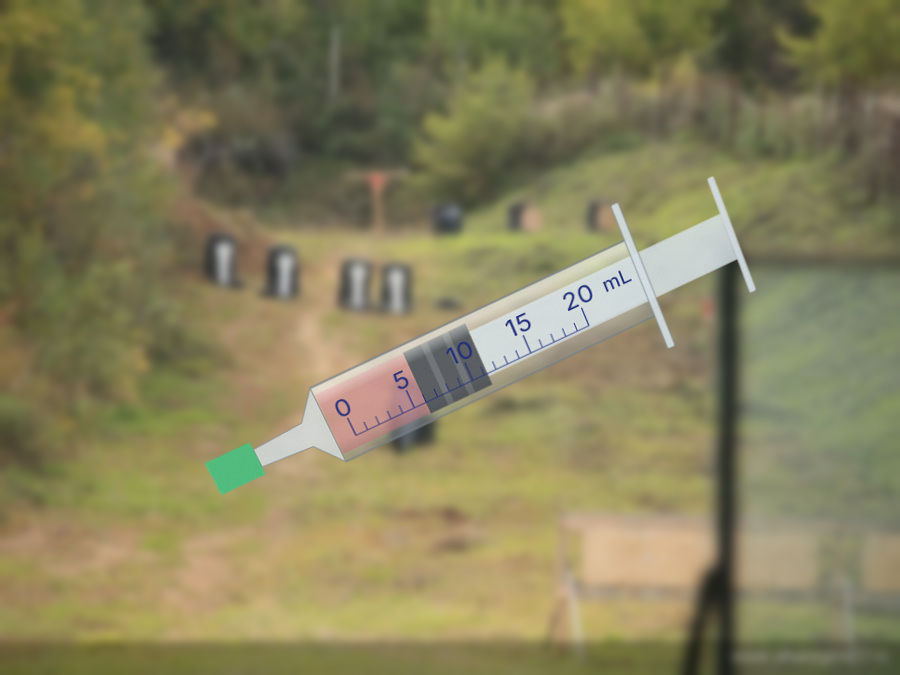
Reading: 6 mL
